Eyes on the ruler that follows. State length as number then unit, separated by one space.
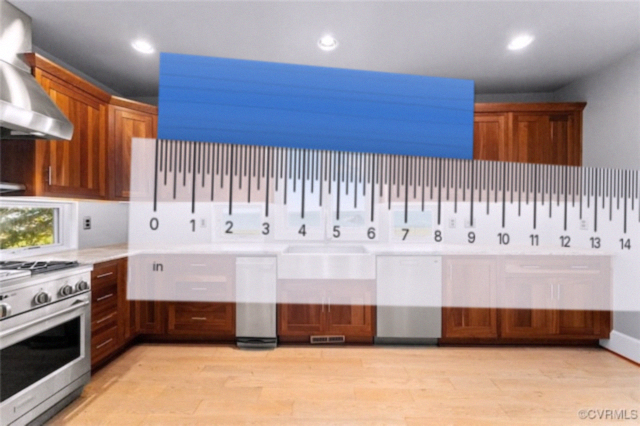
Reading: 9 in
